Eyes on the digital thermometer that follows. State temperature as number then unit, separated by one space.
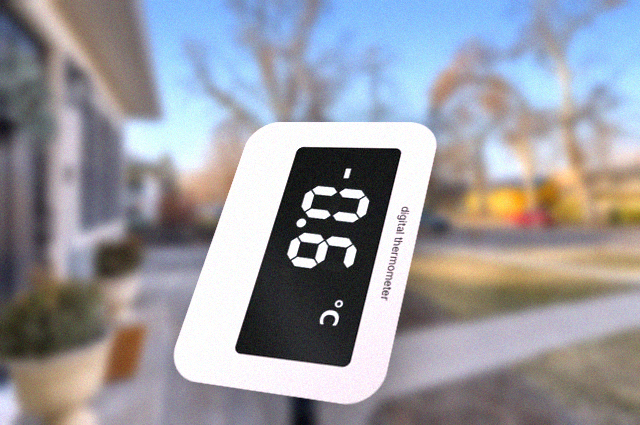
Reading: -0.6 °C
